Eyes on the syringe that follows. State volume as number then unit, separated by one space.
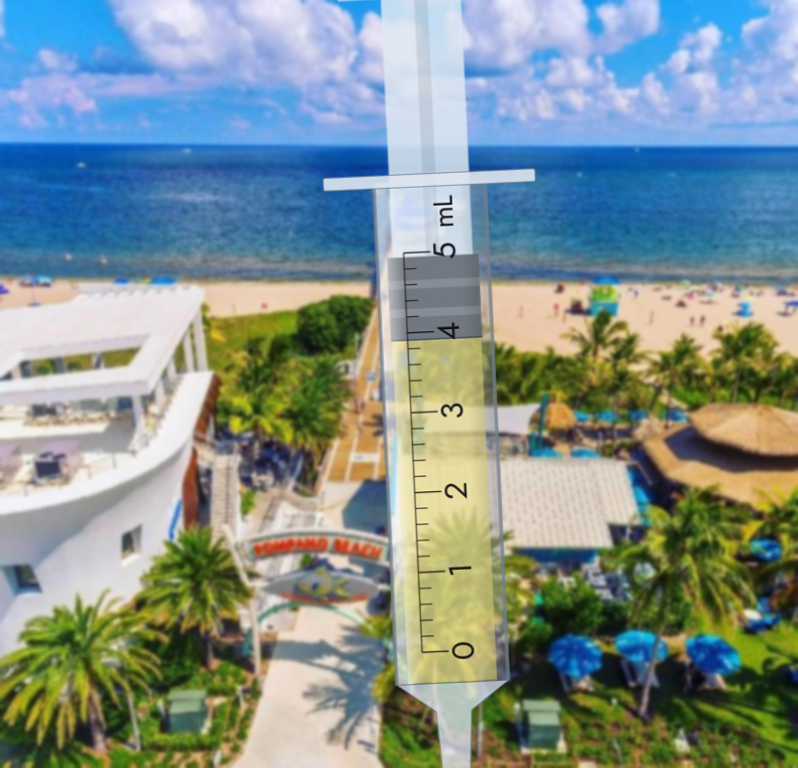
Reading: 3.9 mL
